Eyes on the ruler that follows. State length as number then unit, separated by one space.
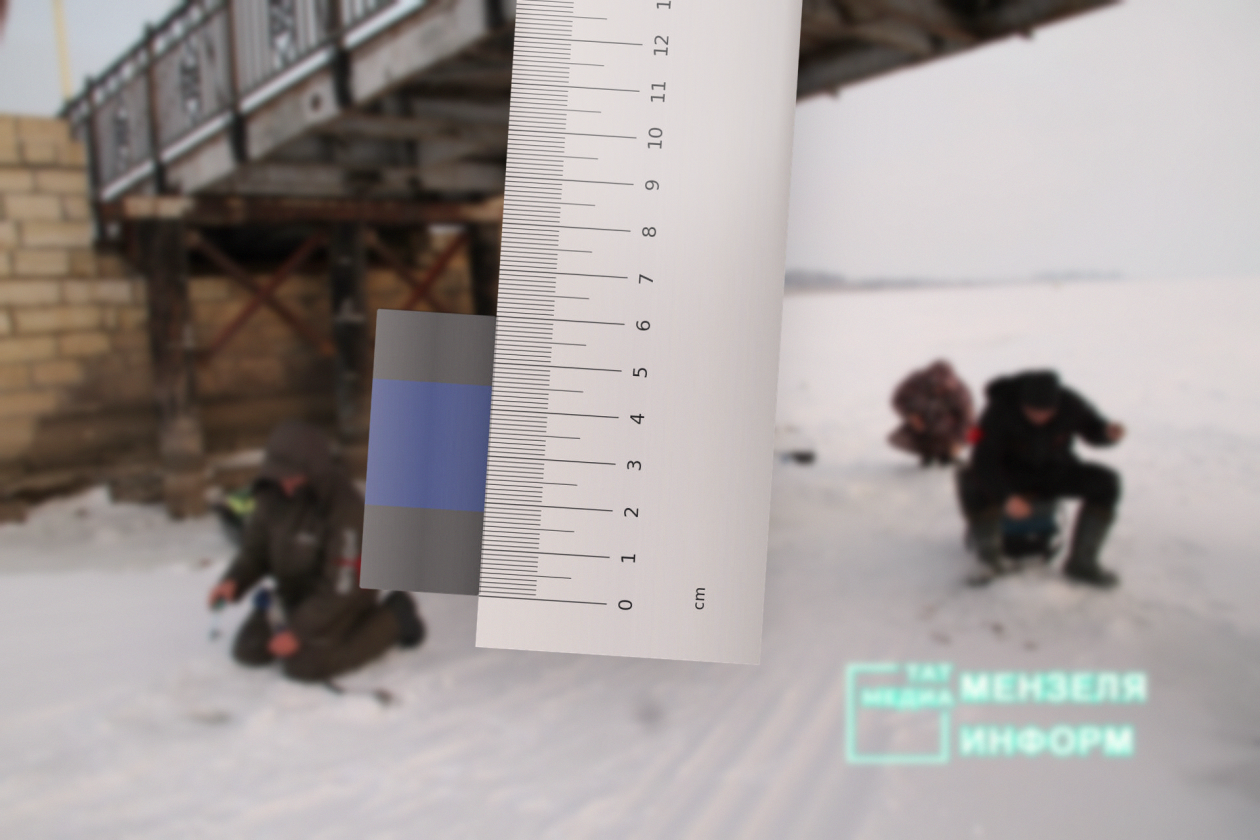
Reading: 6 cm
